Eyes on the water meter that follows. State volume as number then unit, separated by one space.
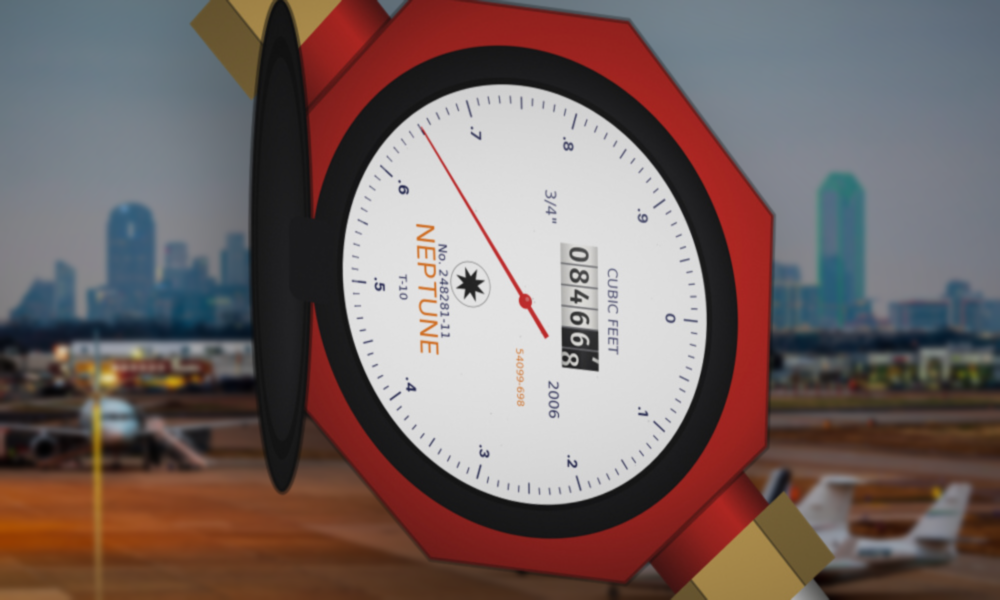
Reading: 84667.65 ft³
